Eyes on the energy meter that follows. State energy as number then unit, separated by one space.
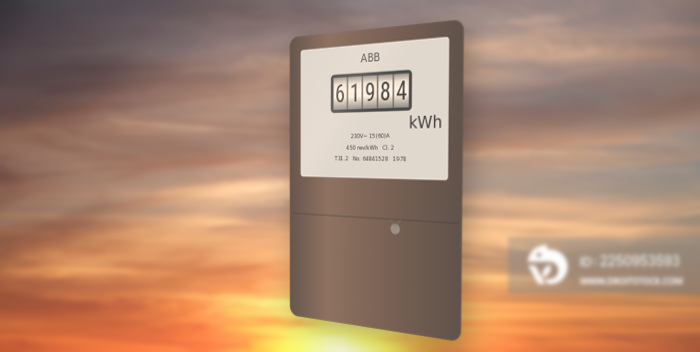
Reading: 61984 kWh
